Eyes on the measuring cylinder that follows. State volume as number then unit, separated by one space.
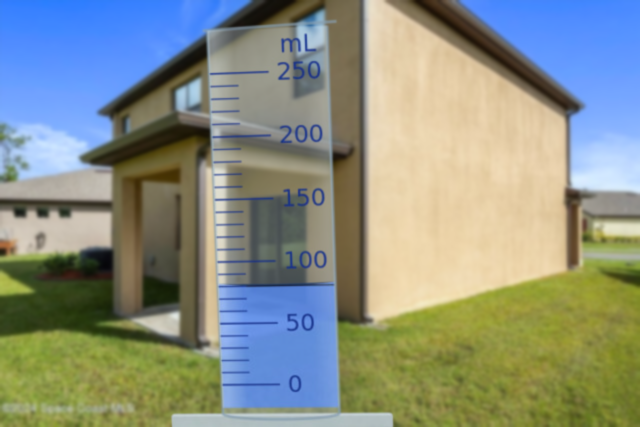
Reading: 80 mL
